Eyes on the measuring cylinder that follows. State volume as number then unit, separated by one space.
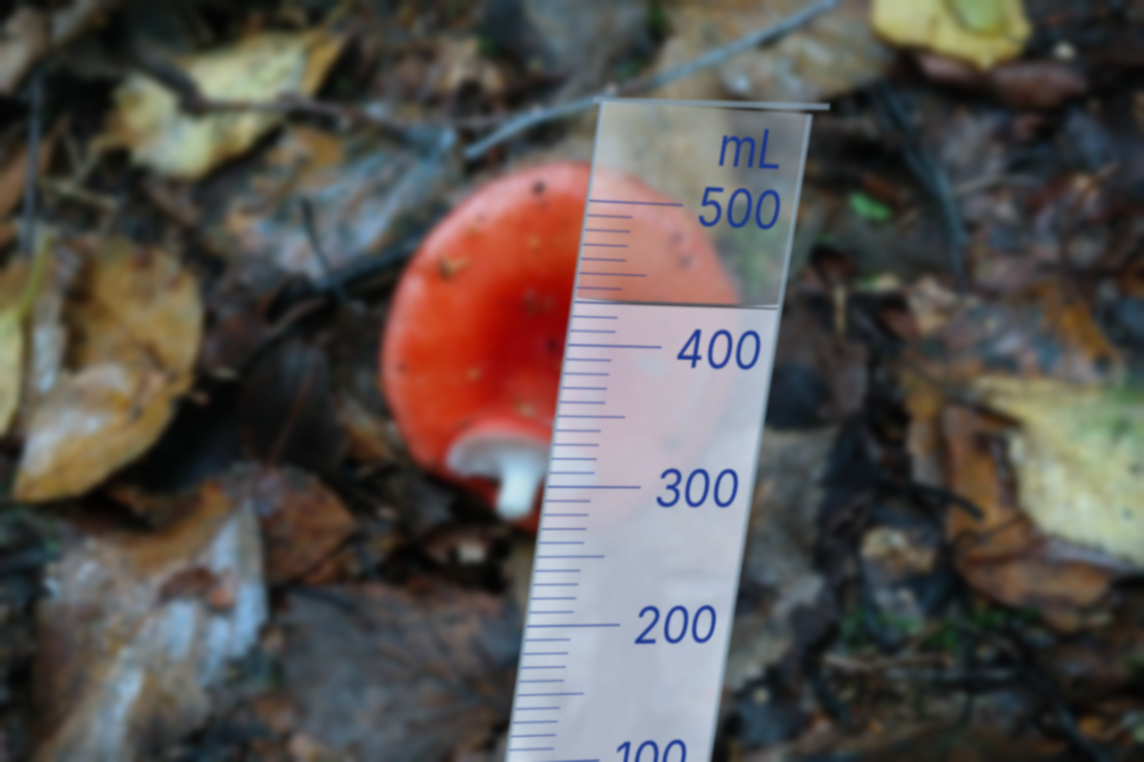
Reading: 430 mL
